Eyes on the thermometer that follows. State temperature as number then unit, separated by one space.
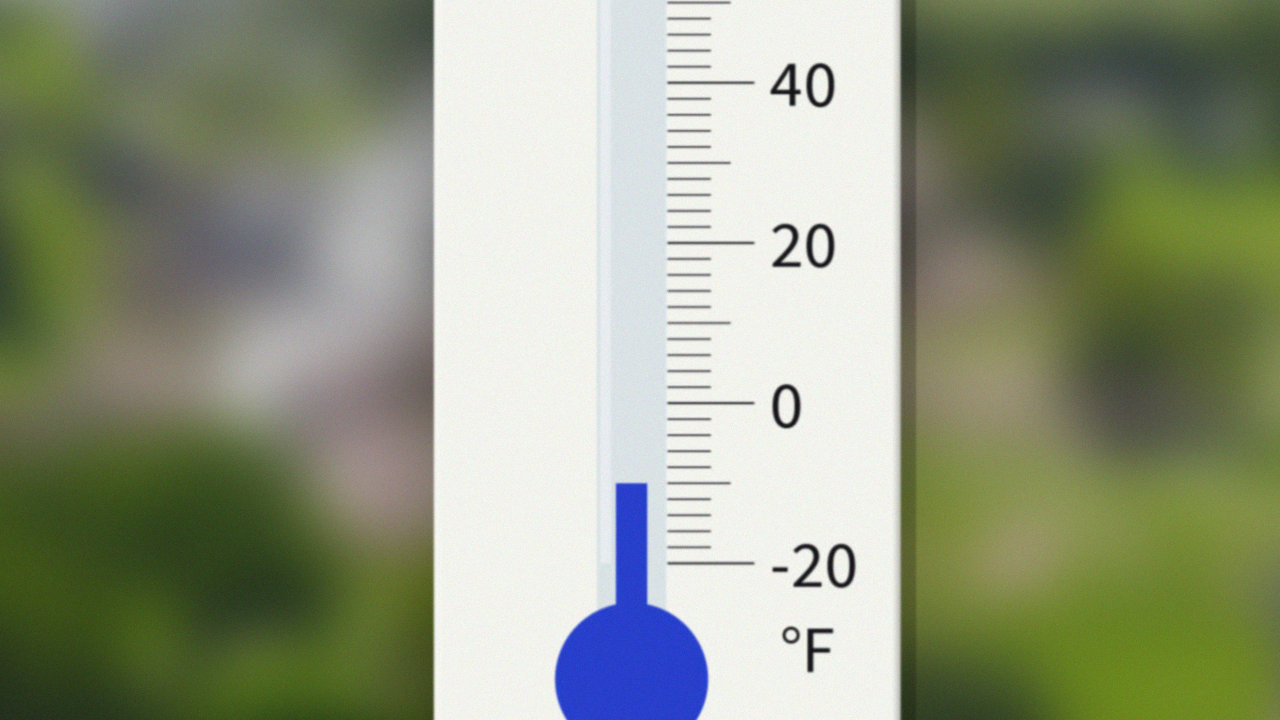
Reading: -10 °F
